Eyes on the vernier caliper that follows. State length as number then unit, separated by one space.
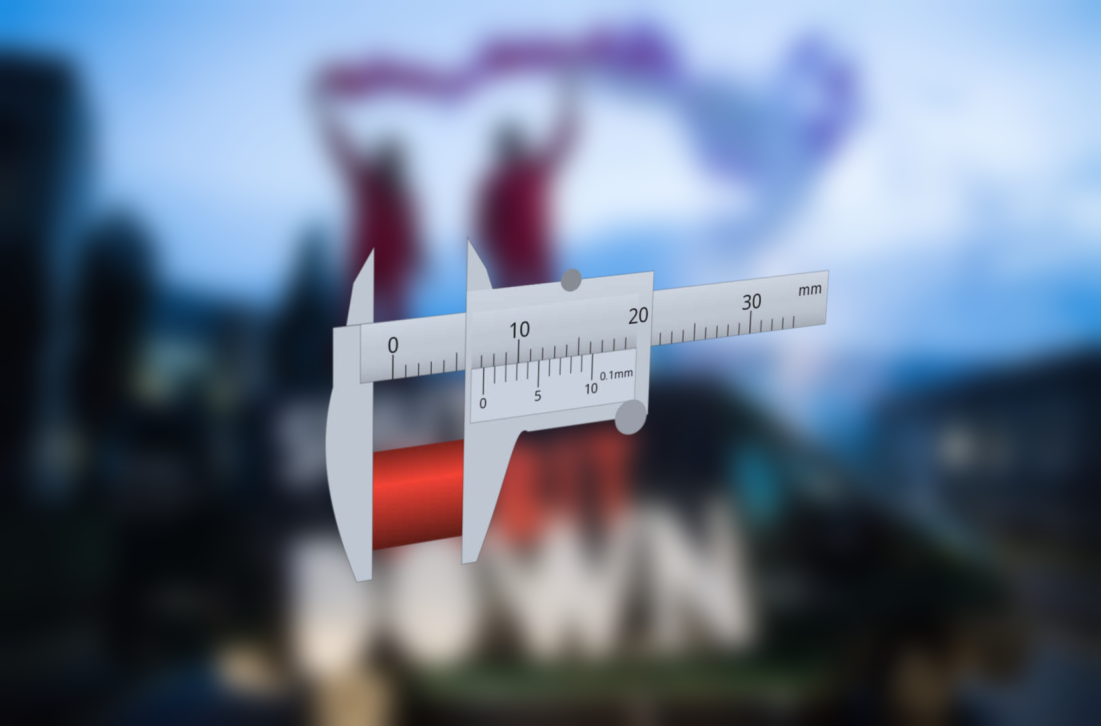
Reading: 7.2 mm
